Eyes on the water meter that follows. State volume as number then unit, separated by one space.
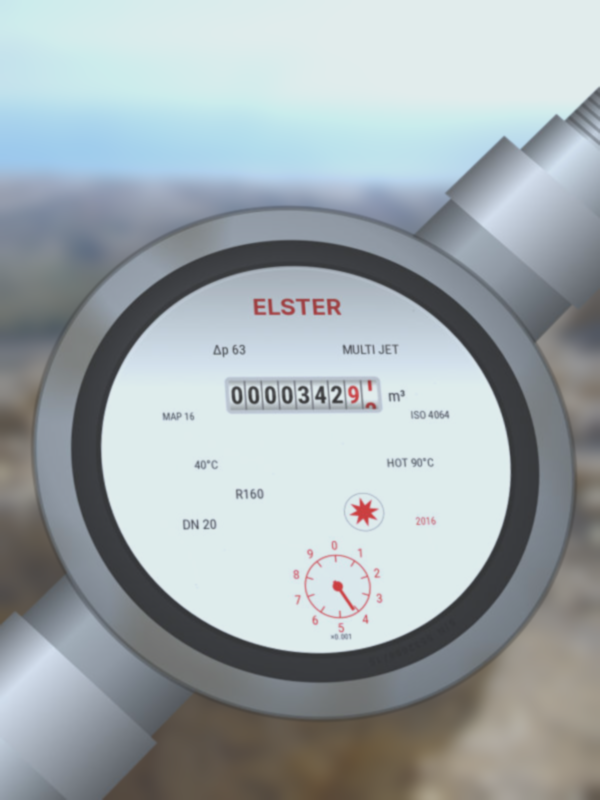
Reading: 342.914 m³
